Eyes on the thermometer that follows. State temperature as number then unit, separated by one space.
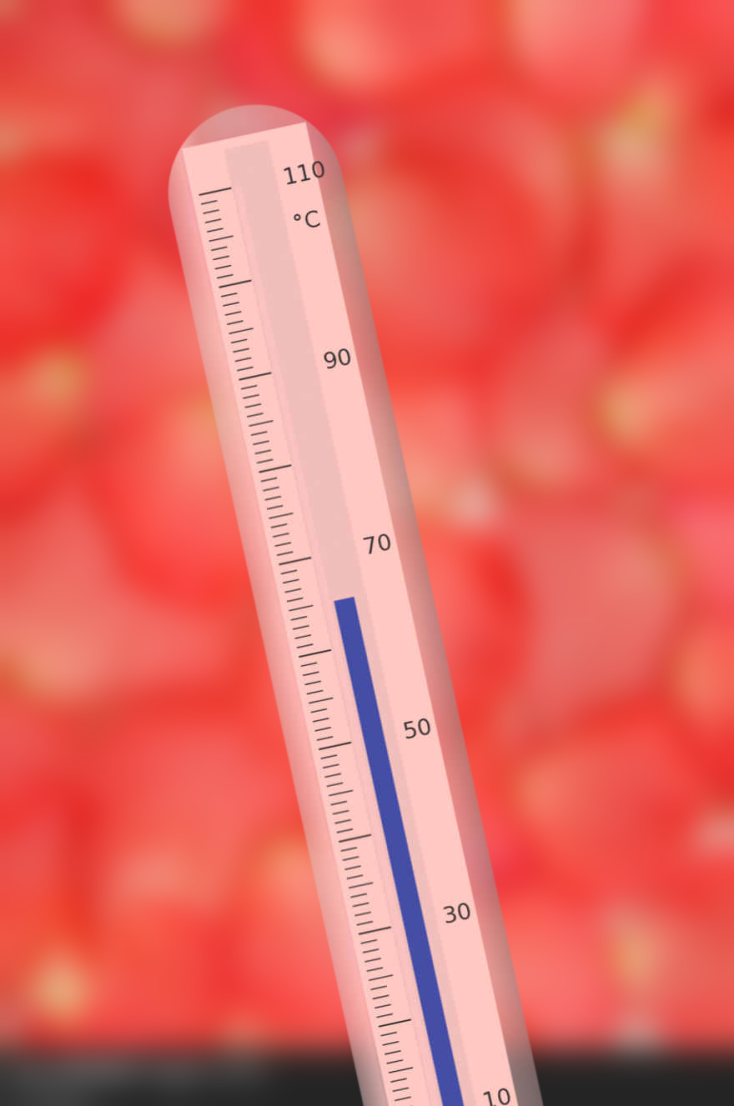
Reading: 65 °C
